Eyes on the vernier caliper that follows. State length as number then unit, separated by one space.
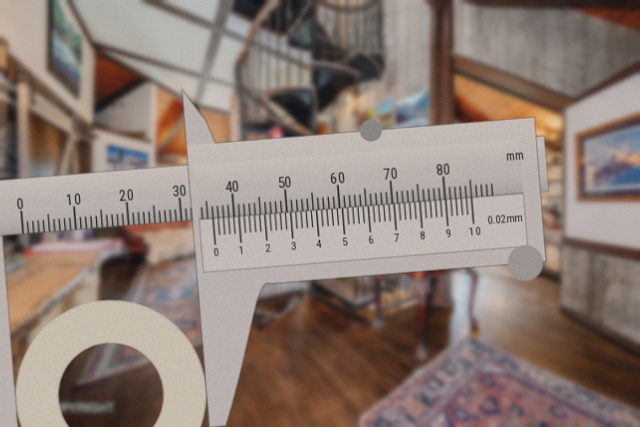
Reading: 36.0 mm
